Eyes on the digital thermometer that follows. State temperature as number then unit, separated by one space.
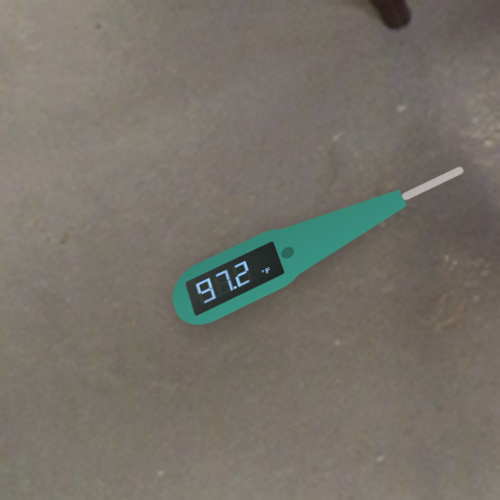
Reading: 97.2 °F
